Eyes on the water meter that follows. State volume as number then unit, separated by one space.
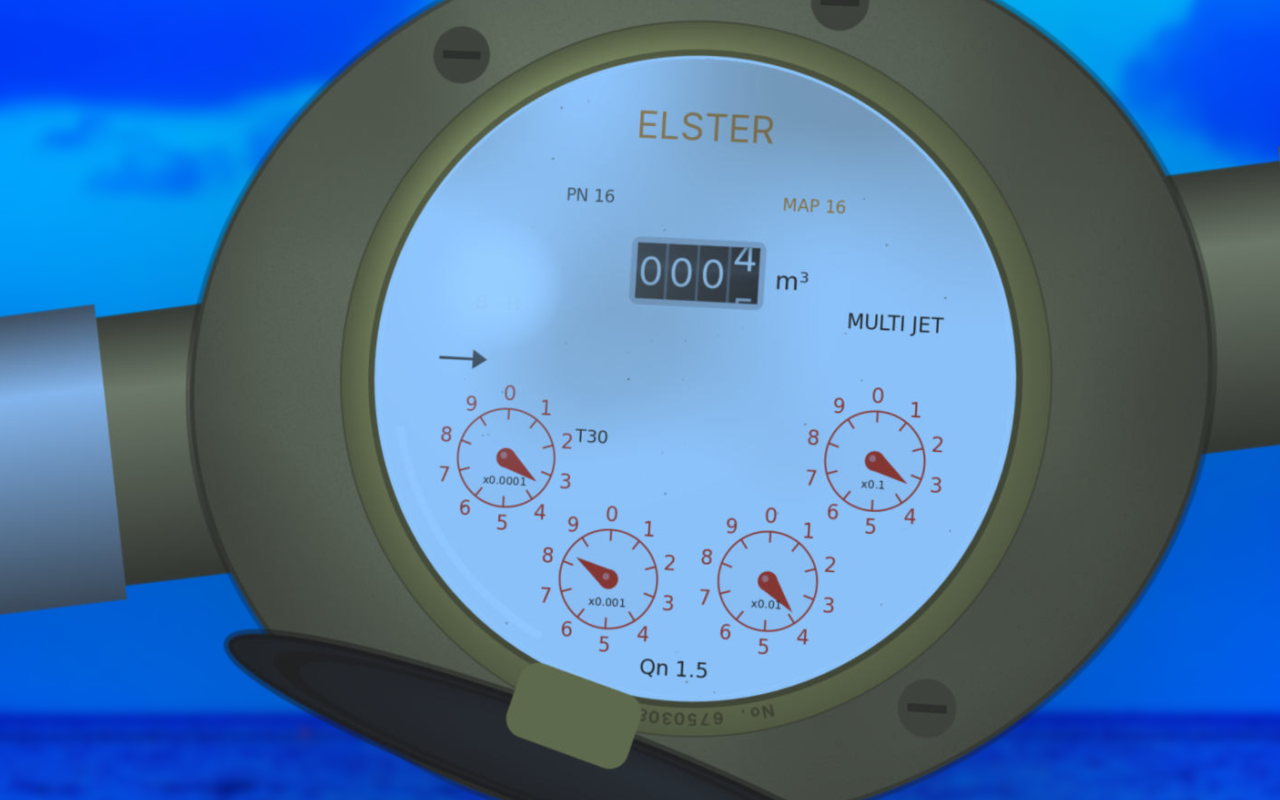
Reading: 4.3383 m³
